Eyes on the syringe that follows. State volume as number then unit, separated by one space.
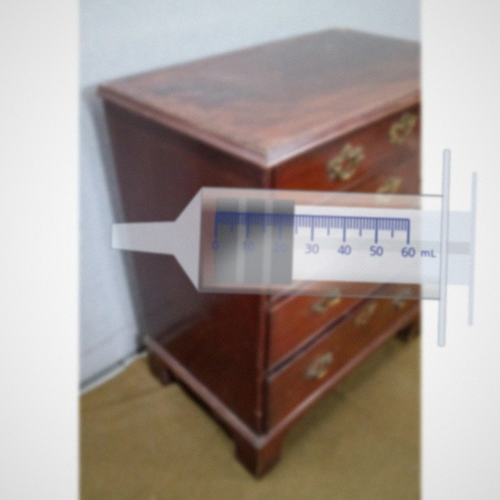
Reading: 0 mL
